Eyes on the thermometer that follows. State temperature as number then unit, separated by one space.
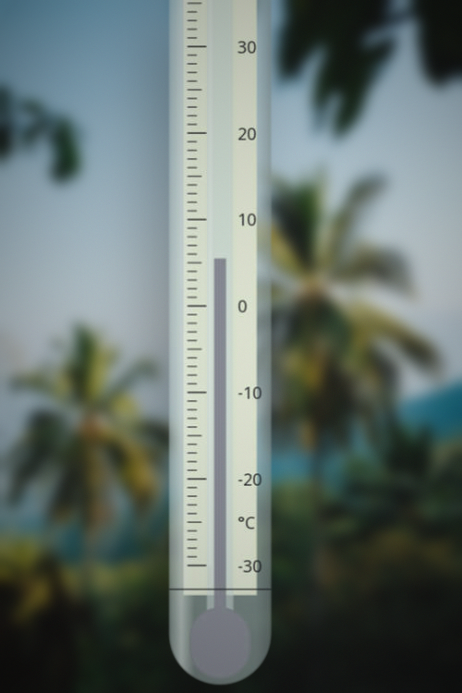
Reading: 5.5 °C
